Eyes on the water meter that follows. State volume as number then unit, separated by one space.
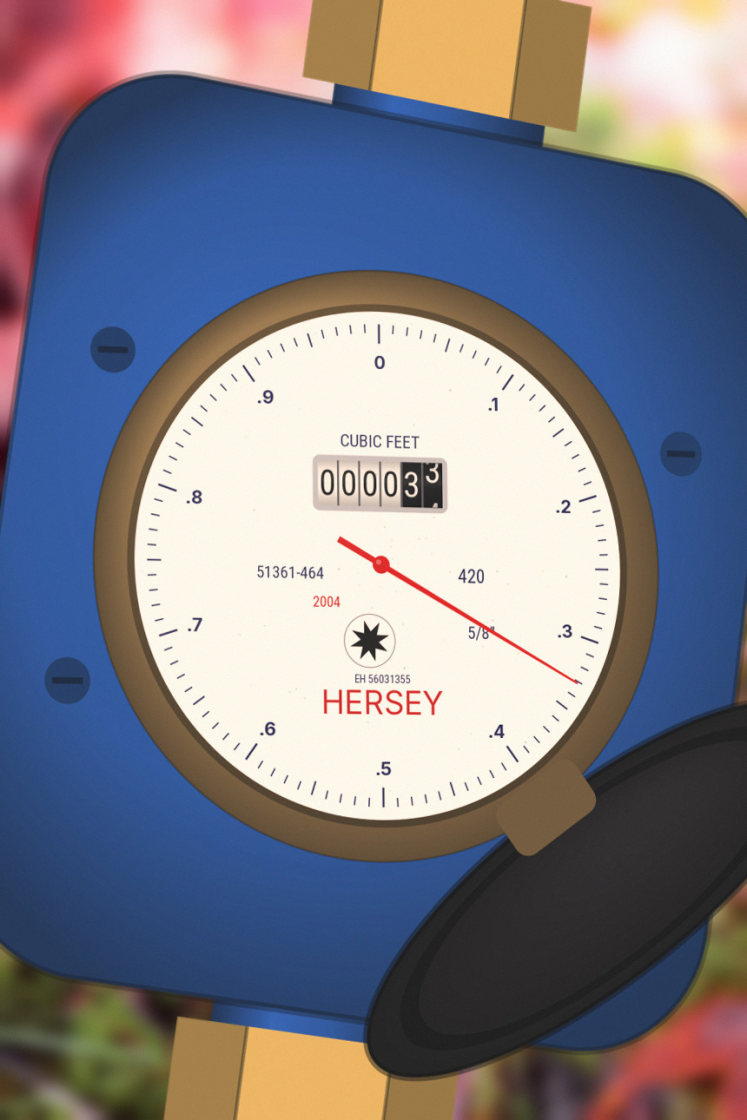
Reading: 33.33 ft³
